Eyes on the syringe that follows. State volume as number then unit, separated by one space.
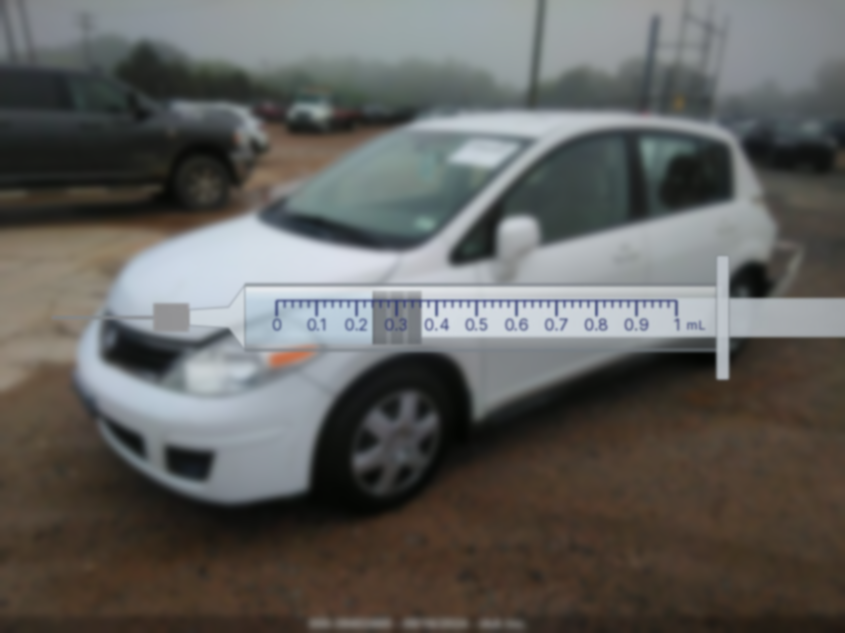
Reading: 0.24 mL
